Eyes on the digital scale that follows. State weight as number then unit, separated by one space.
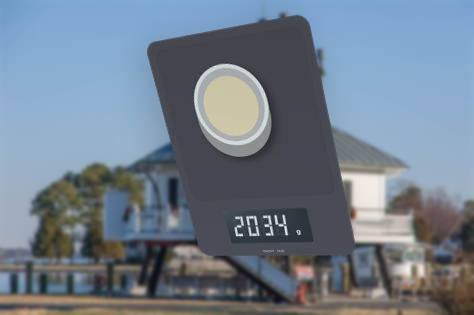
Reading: 2034 g
